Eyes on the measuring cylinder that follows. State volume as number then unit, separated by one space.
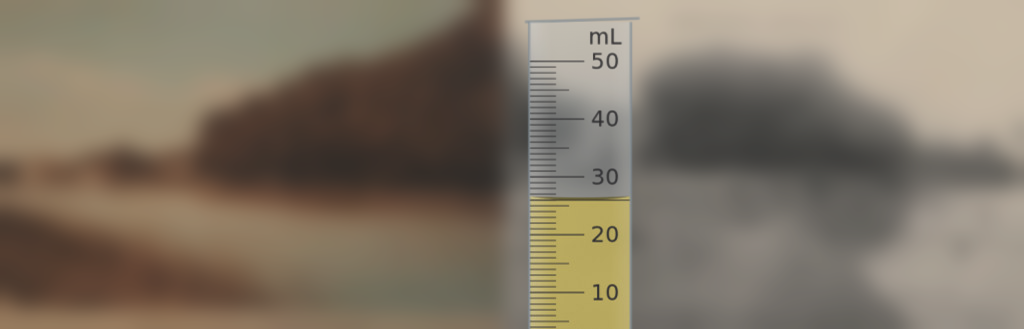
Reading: 26 mL
